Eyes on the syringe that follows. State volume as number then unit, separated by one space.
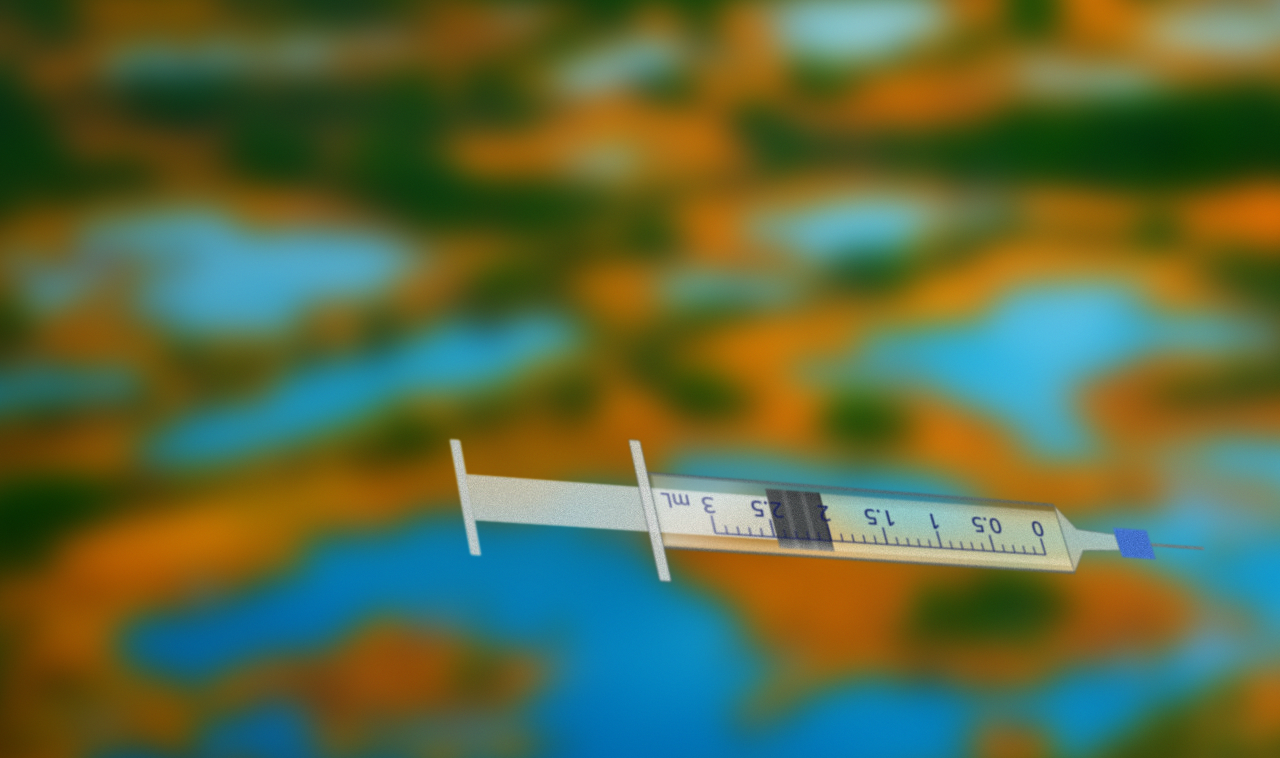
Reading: 2 mL
